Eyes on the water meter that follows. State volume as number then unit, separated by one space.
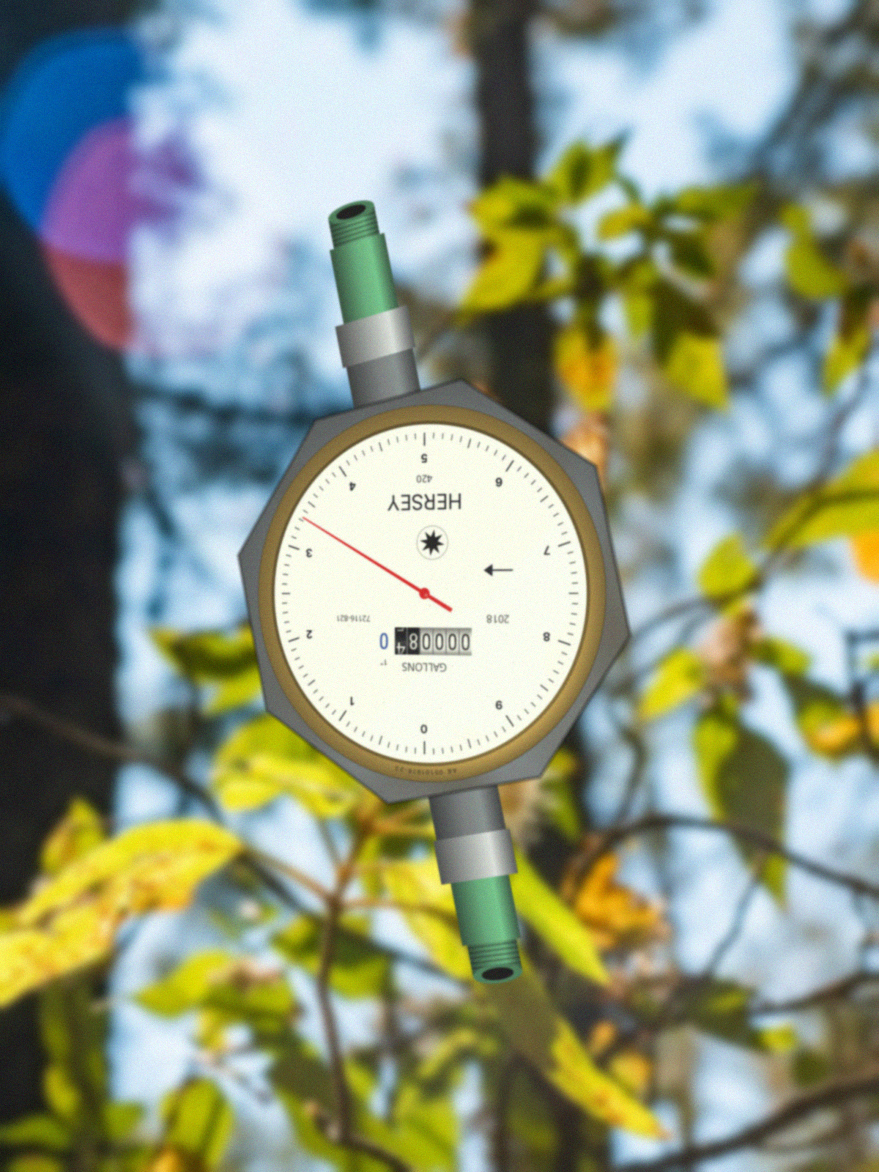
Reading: 843.3 gal
